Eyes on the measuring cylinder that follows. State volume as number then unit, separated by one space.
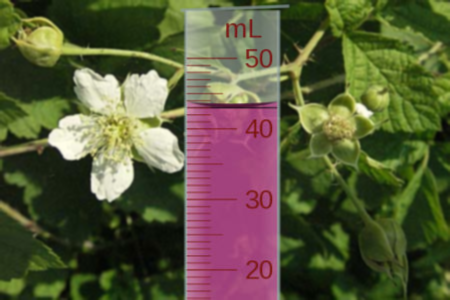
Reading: 43 mL
